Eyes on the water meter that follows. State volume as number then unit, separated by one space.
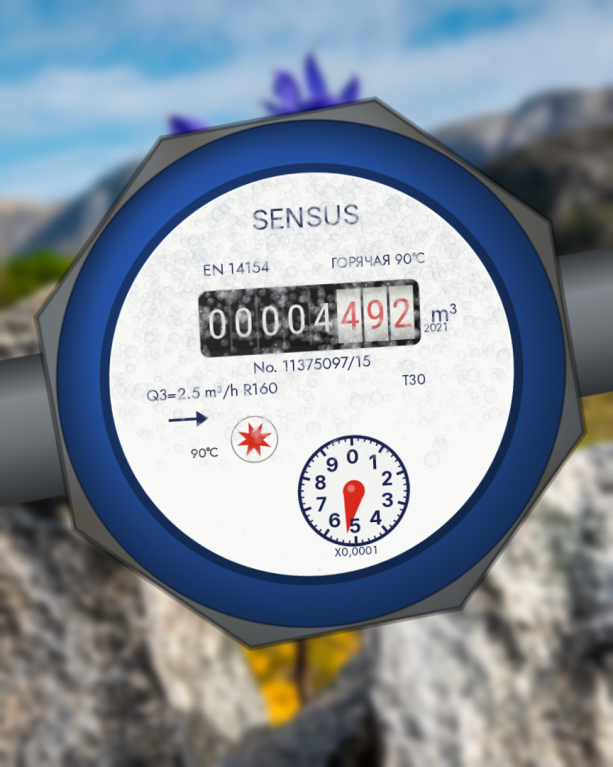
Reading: 4.4925 m³
